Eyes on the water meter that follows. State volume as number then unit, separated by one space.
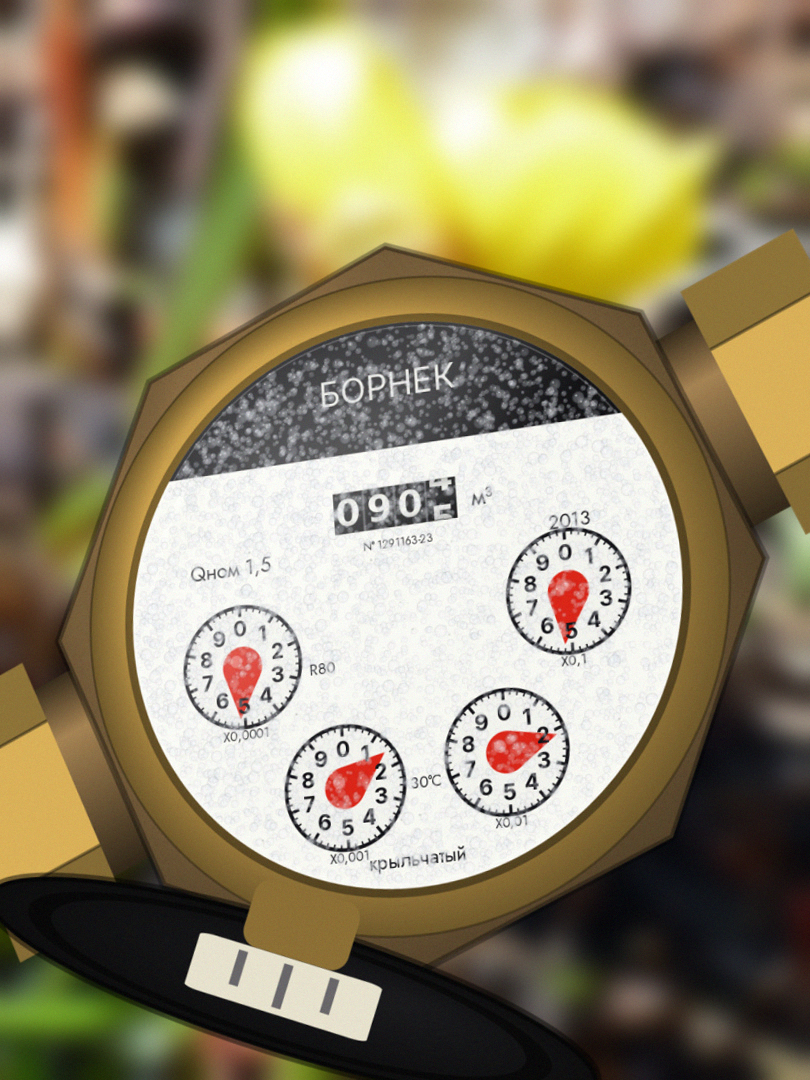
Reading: 904.5215 m³
